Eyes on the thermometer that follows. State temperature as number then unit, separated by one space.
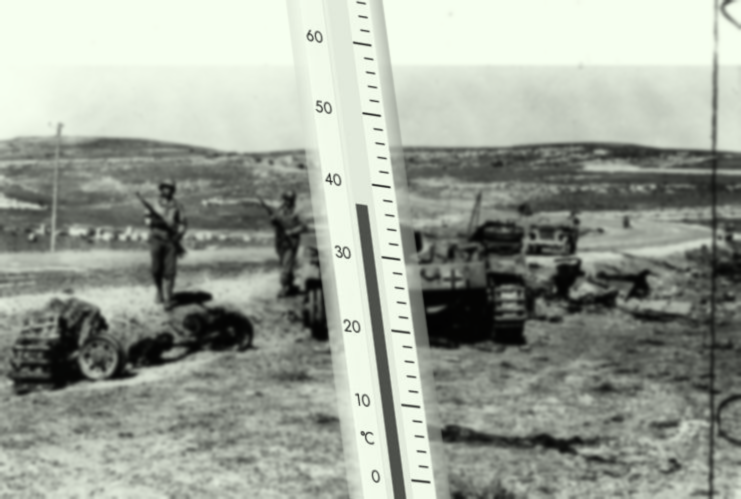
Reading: 37 °C
